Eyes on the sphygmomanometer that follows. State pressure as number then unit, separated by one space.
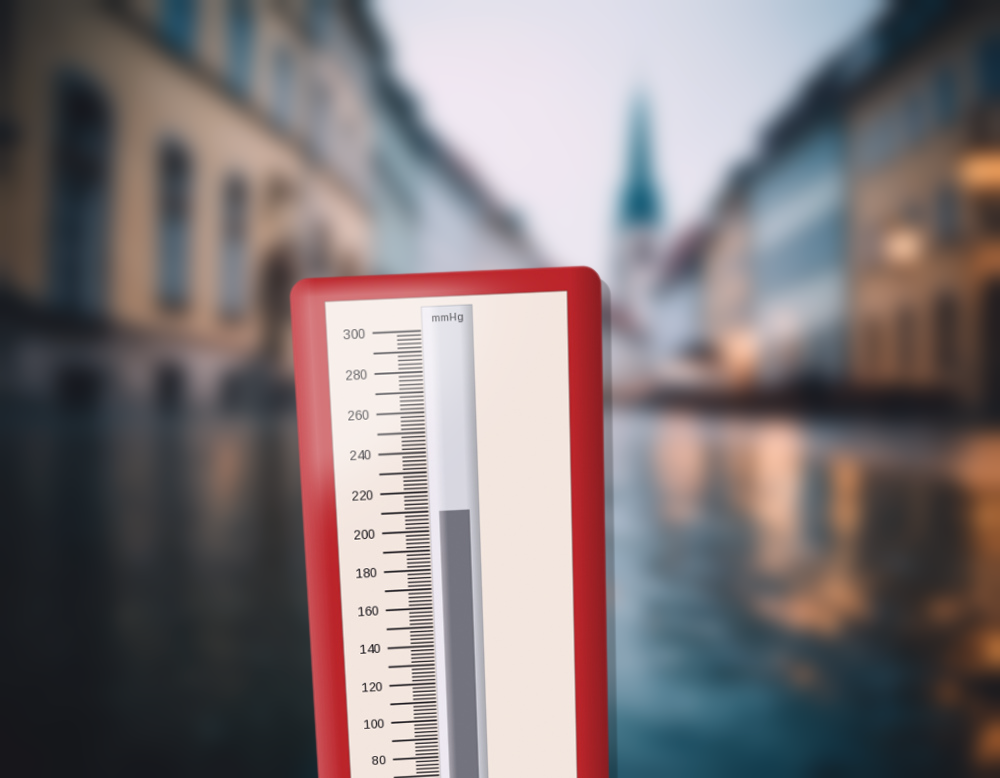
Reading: 210 mmHg
